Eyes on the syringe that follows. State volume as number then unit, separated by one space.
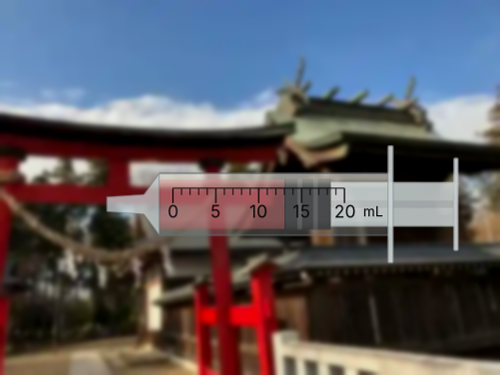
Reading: 13 mL
